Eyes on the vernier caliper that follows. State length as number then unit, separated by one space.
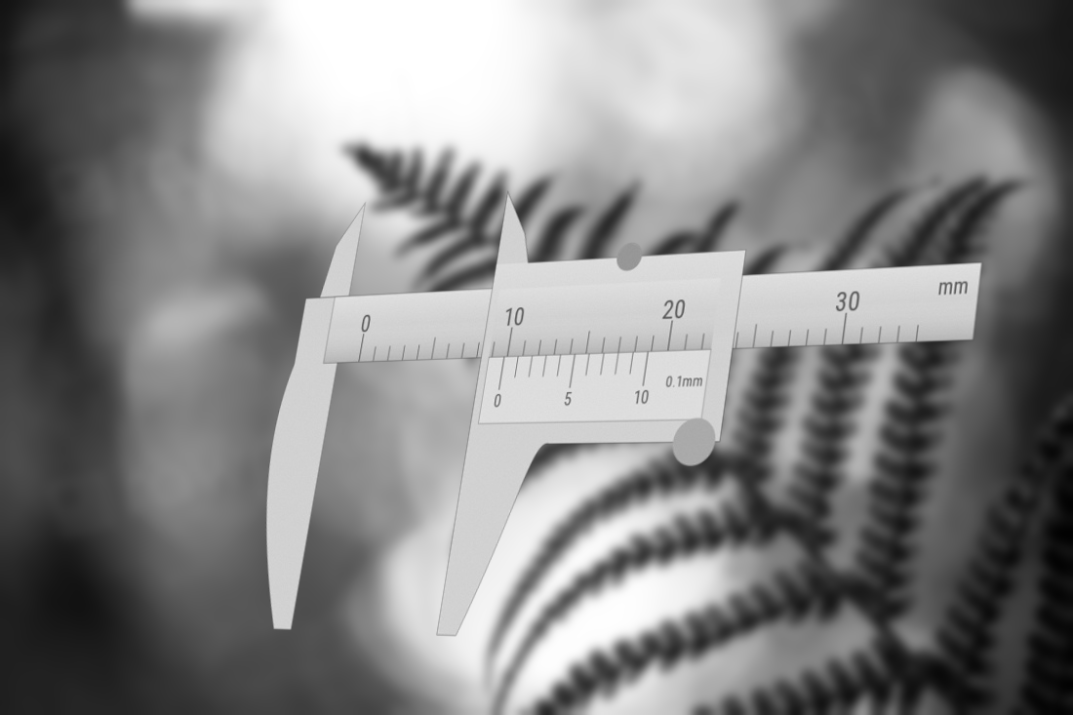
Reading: 9.8 mm
